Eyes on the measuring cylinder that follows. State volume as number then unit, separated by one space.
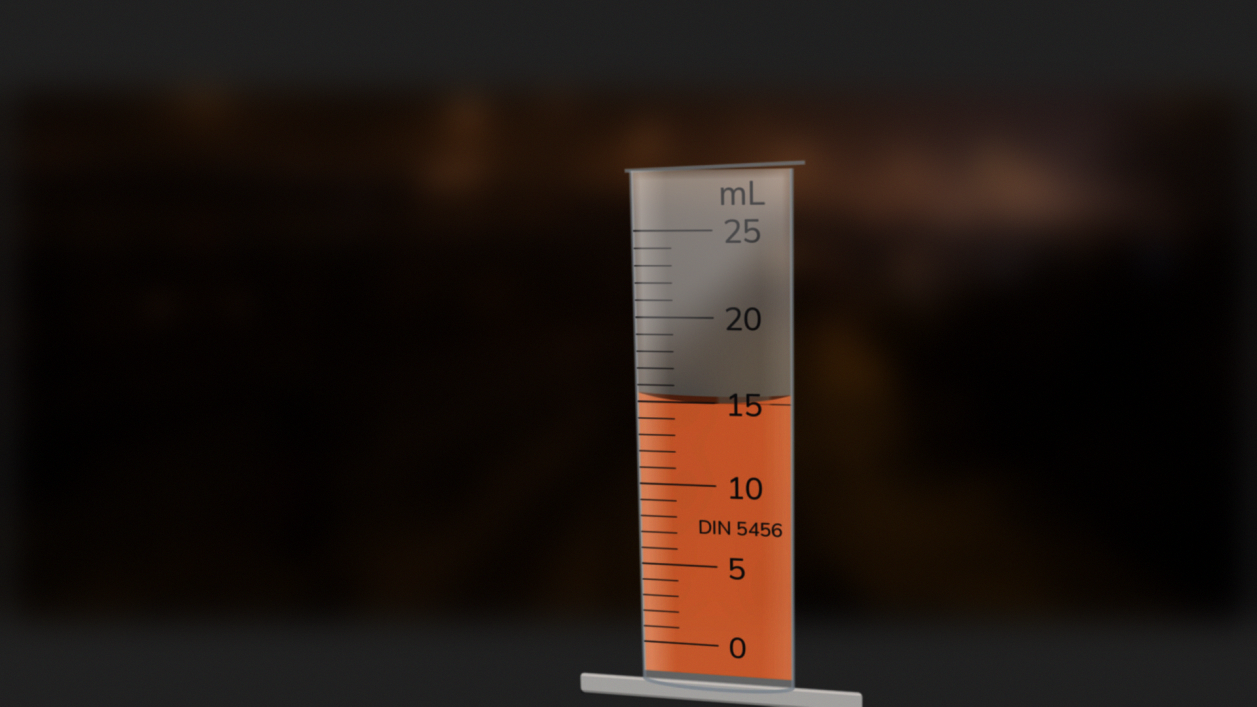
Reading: 15 mL
